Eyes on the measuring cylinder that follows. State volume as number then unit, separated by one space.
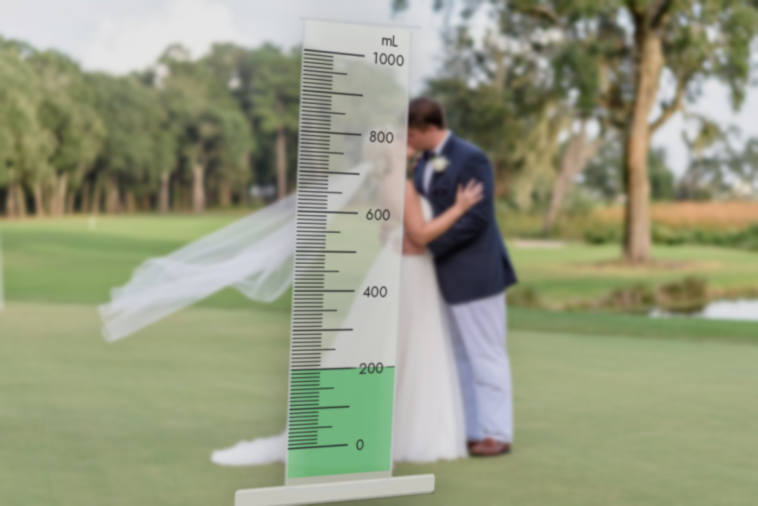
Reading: 200 mL
